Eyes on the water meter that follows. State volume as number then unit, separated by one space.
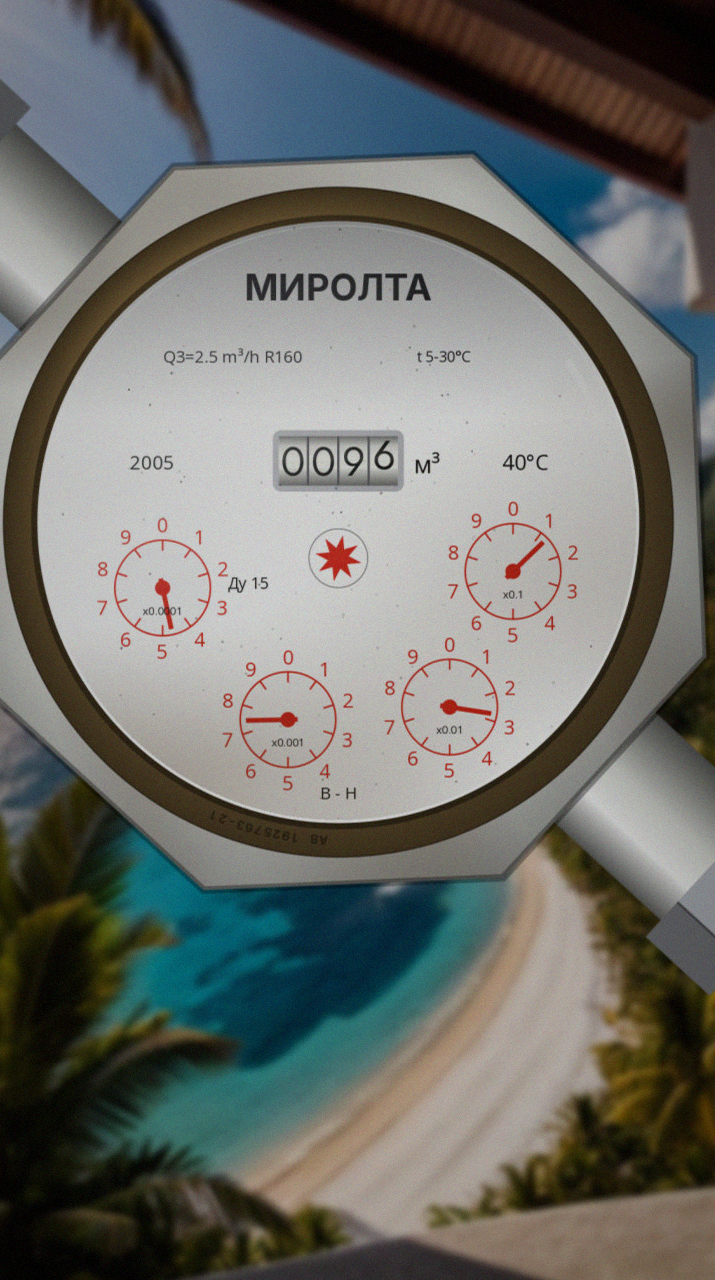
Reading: 96.1274 m³
